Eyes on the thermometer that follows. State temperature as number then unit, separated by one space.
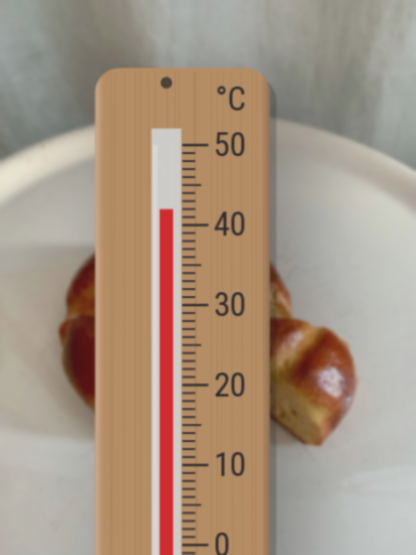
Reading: 42 °C
